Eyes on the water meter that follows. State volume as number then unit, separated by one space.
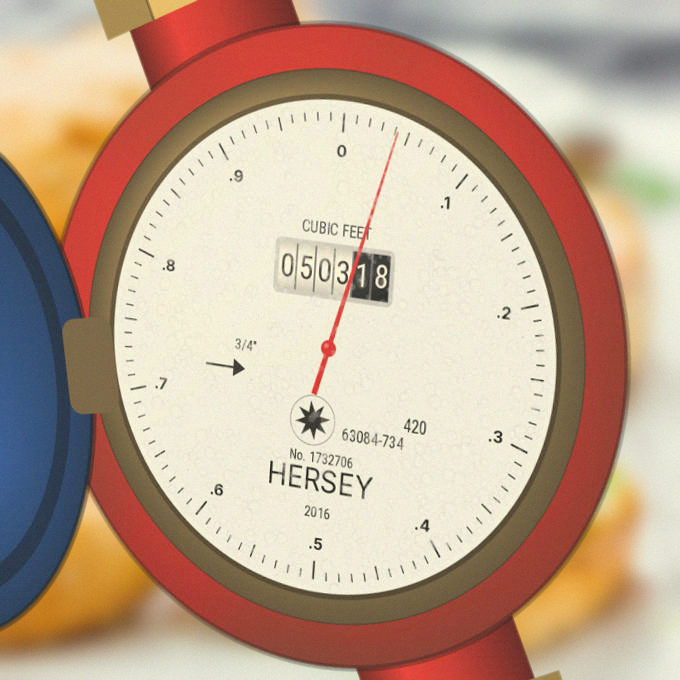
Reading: 50318.04 ft³
